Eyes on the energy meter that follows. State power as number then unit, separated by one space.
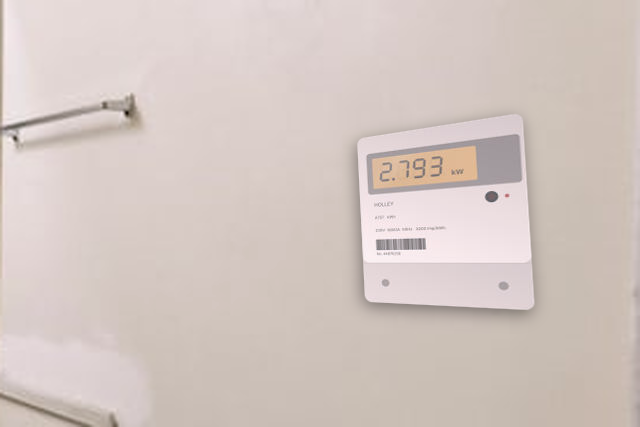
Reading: 2.793 kW
